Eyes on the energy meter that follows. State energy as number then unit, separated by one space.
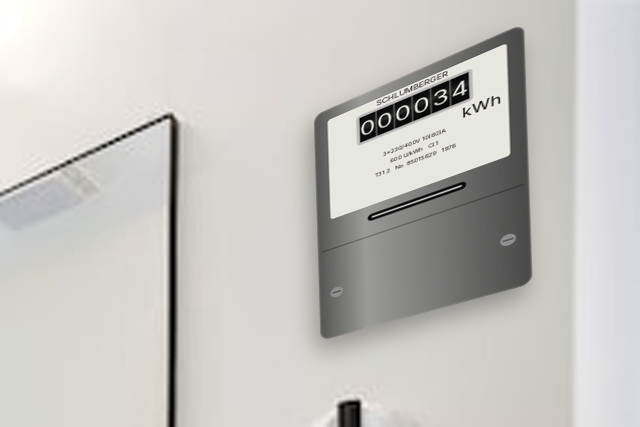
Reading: 34 kWh
